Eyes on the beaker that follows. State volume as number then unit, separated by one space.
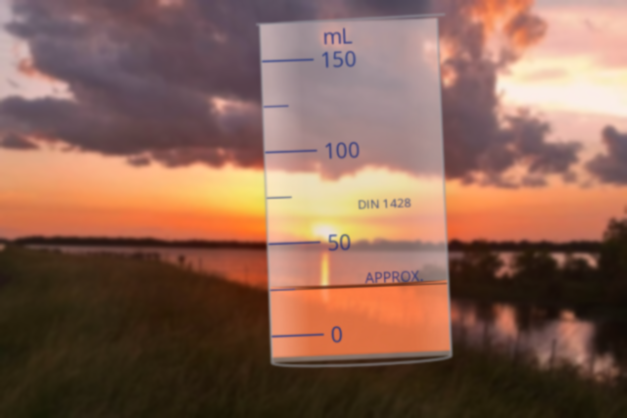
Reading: 25 mL
